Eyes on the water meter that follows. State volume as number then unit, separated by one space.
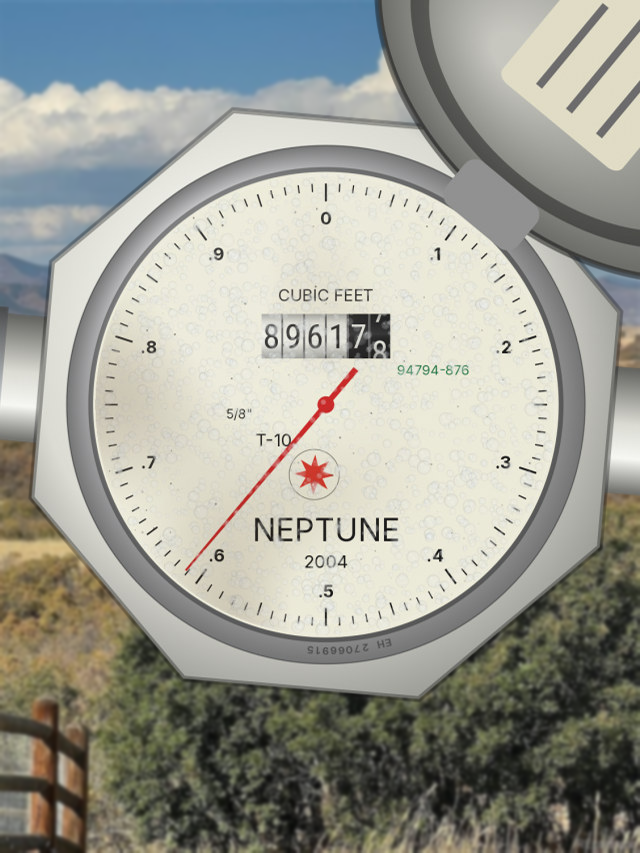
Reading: 896177.61 ft³
